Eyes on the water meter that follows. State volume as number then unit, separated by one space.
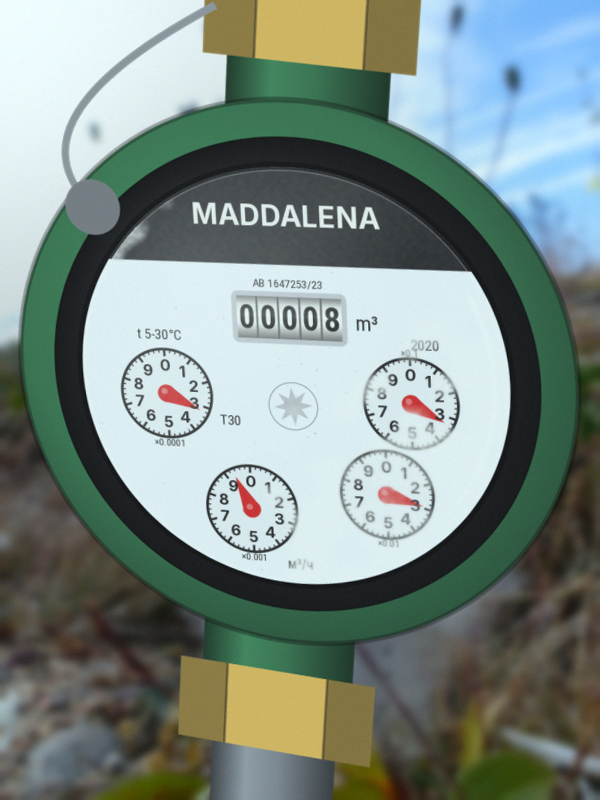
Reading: 8.3293 m³
